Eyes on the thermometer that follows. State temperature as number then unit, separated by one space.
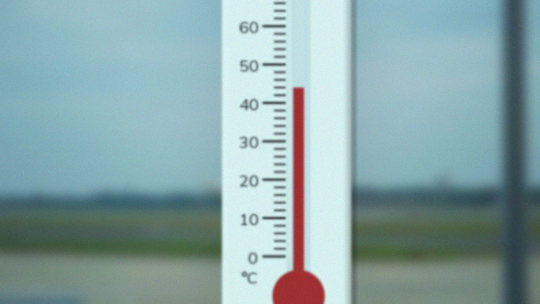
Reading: 44 °C
